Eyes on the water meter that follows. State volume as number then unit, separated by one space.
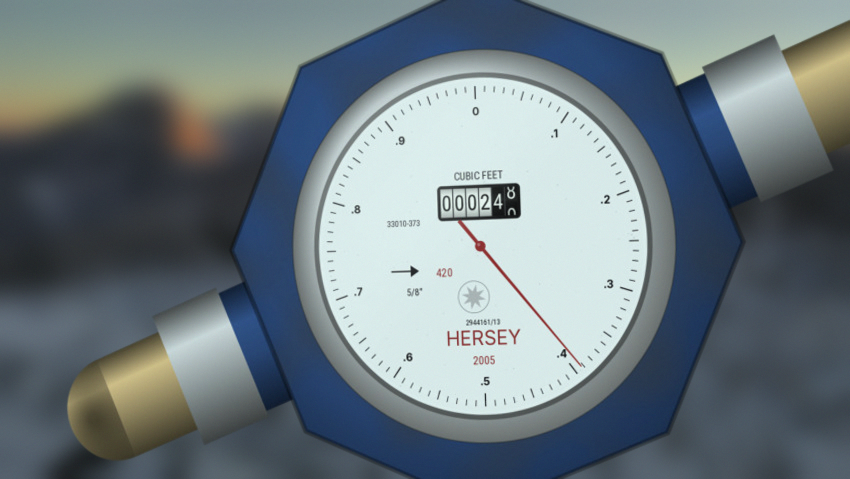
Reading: 248.39 ft³
